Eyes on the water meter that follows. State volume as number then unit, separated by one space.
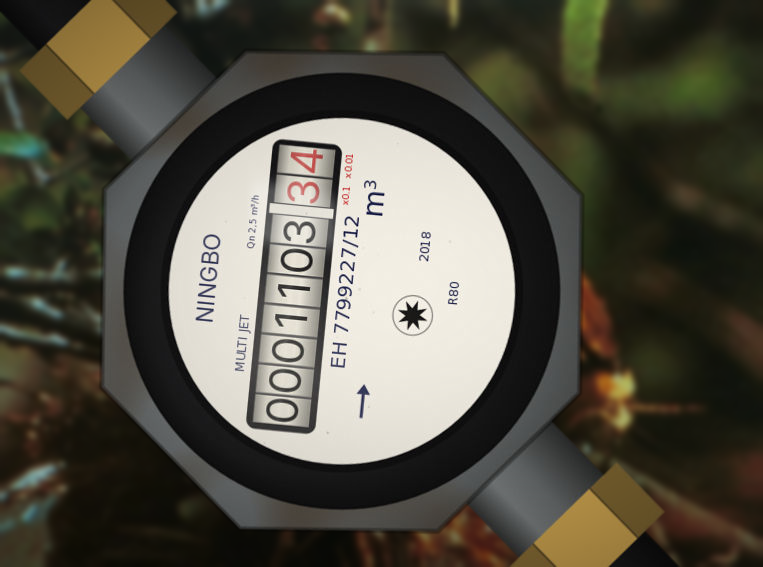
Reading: 1103.34 m³
